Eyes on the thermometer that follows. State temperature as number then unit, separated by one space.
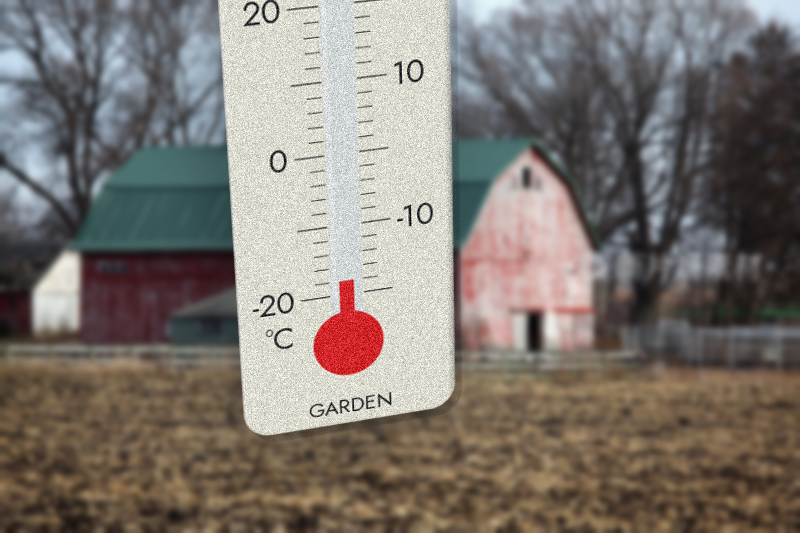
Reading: -18 °C
